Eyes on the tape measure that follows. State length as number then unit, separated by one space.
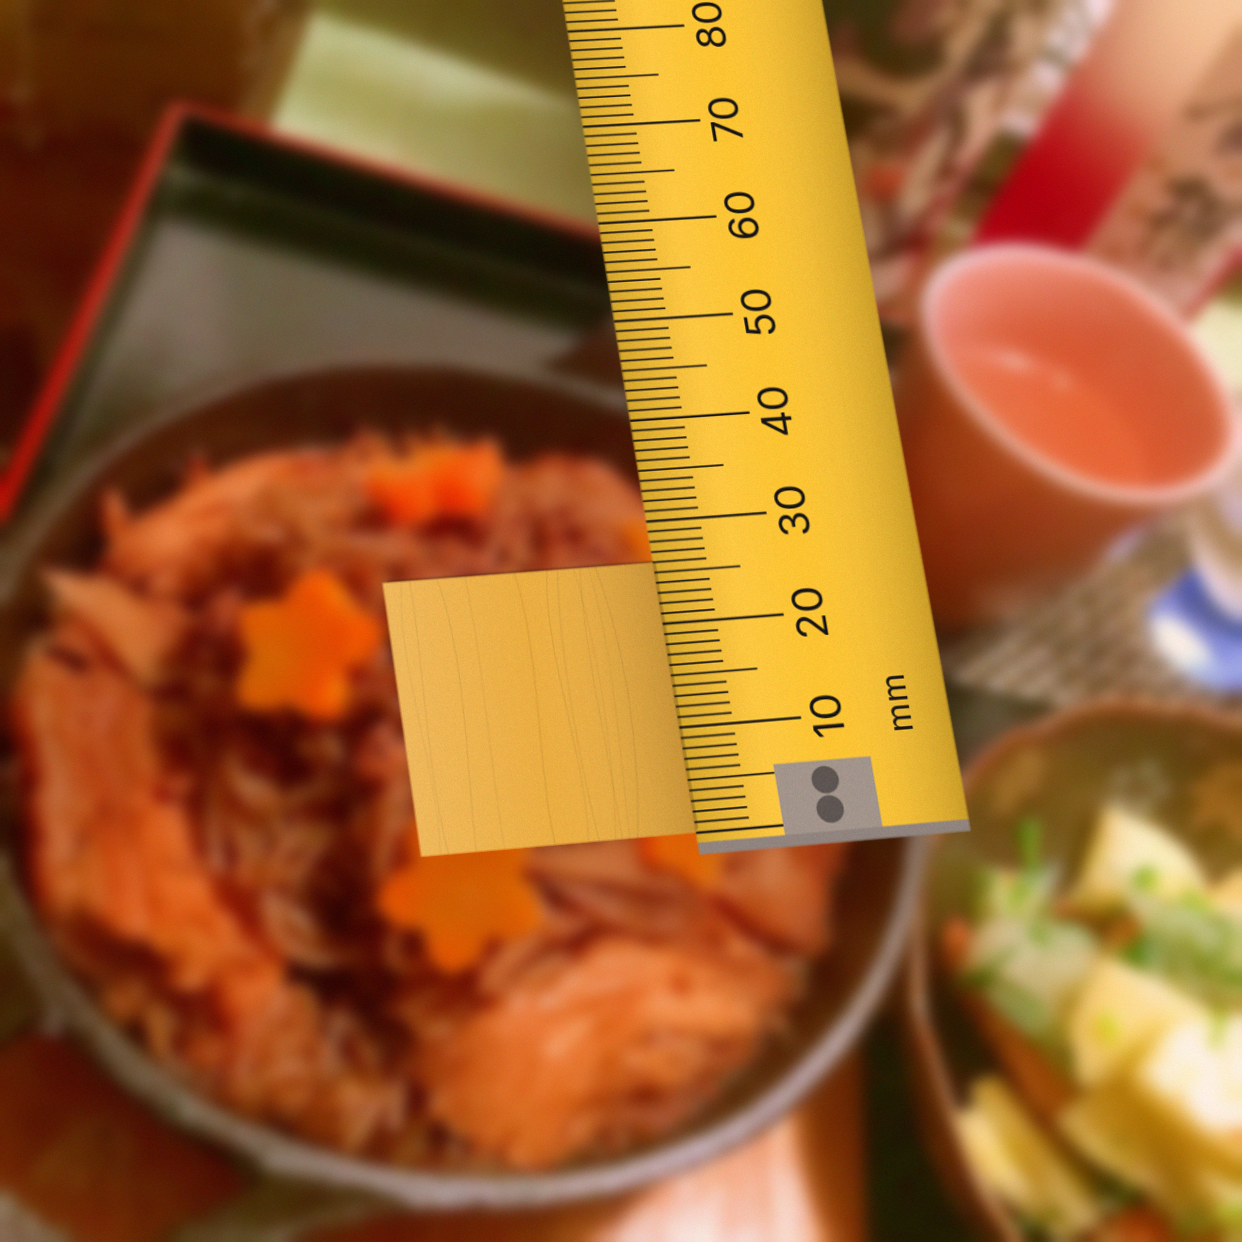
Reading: 26 mm
